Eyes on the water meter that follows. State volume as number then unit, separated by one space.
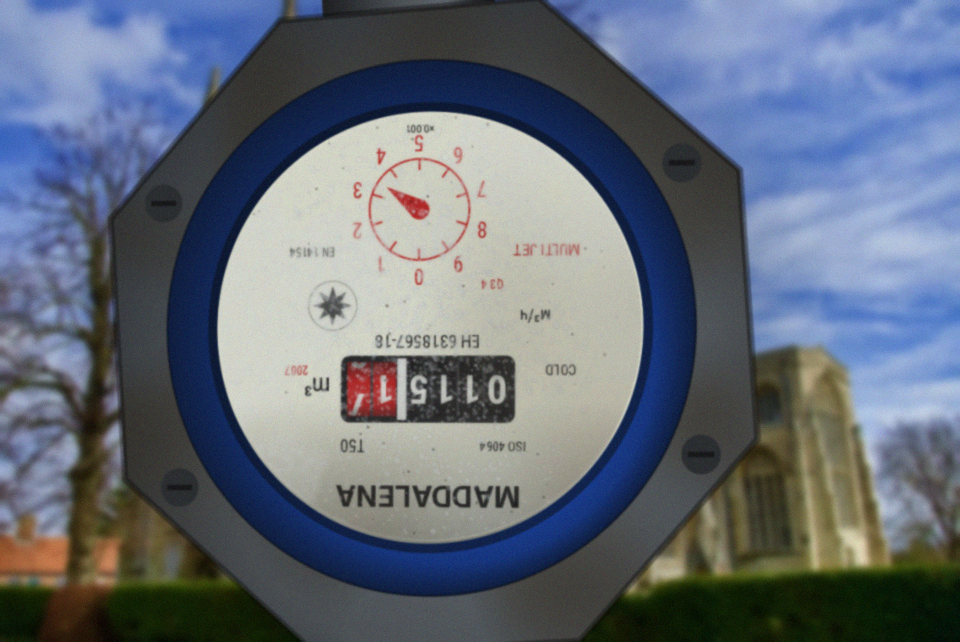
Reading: 115.173 m³
